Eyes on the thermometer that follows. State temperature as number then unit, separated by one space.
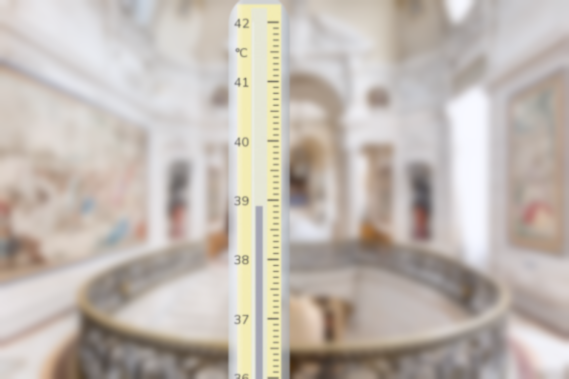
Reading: 38.9 °C
